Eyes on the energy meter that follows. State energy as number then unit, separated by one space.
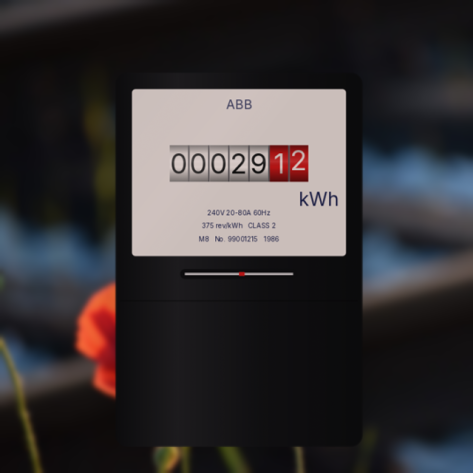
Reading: 29.12 kWh
